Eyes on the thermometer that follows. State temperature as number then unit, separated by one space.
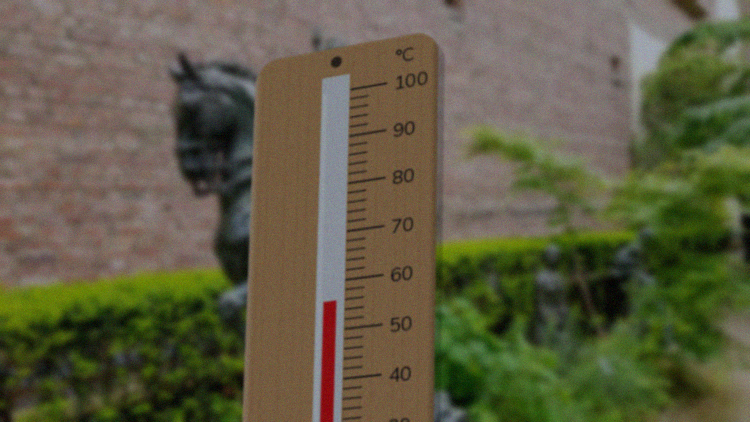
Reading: 56 °C
